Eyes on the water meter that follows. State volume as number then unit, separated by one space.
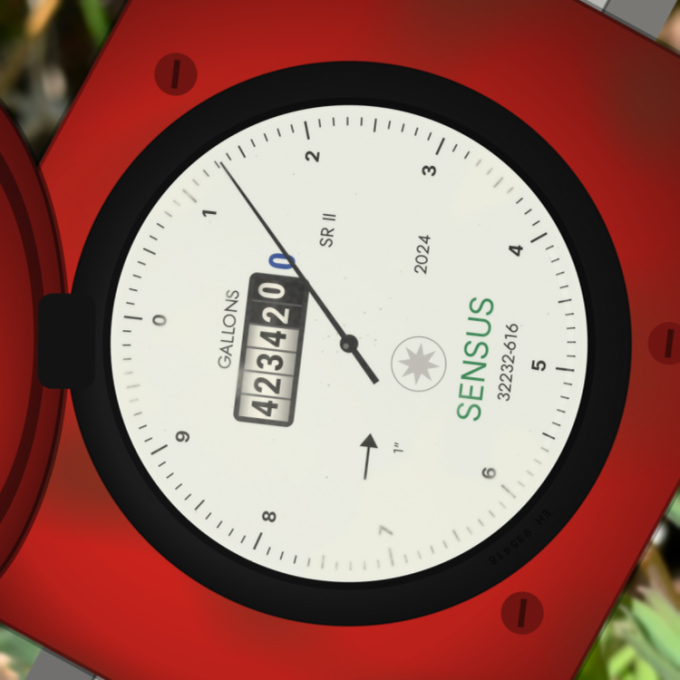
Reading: 4234201.3 gal
